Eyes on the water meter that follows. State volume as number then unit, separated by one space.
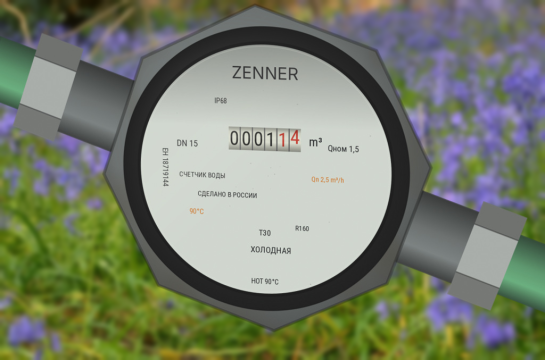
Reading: 1.14 m³
